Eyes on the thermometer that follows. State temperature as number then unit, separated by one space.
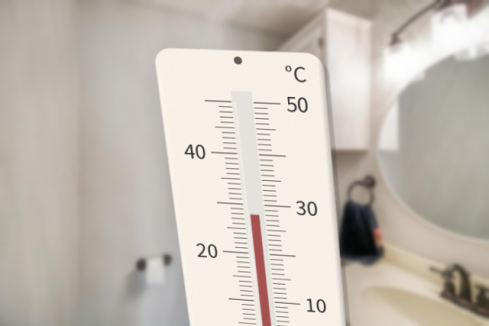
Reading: 28 °C
